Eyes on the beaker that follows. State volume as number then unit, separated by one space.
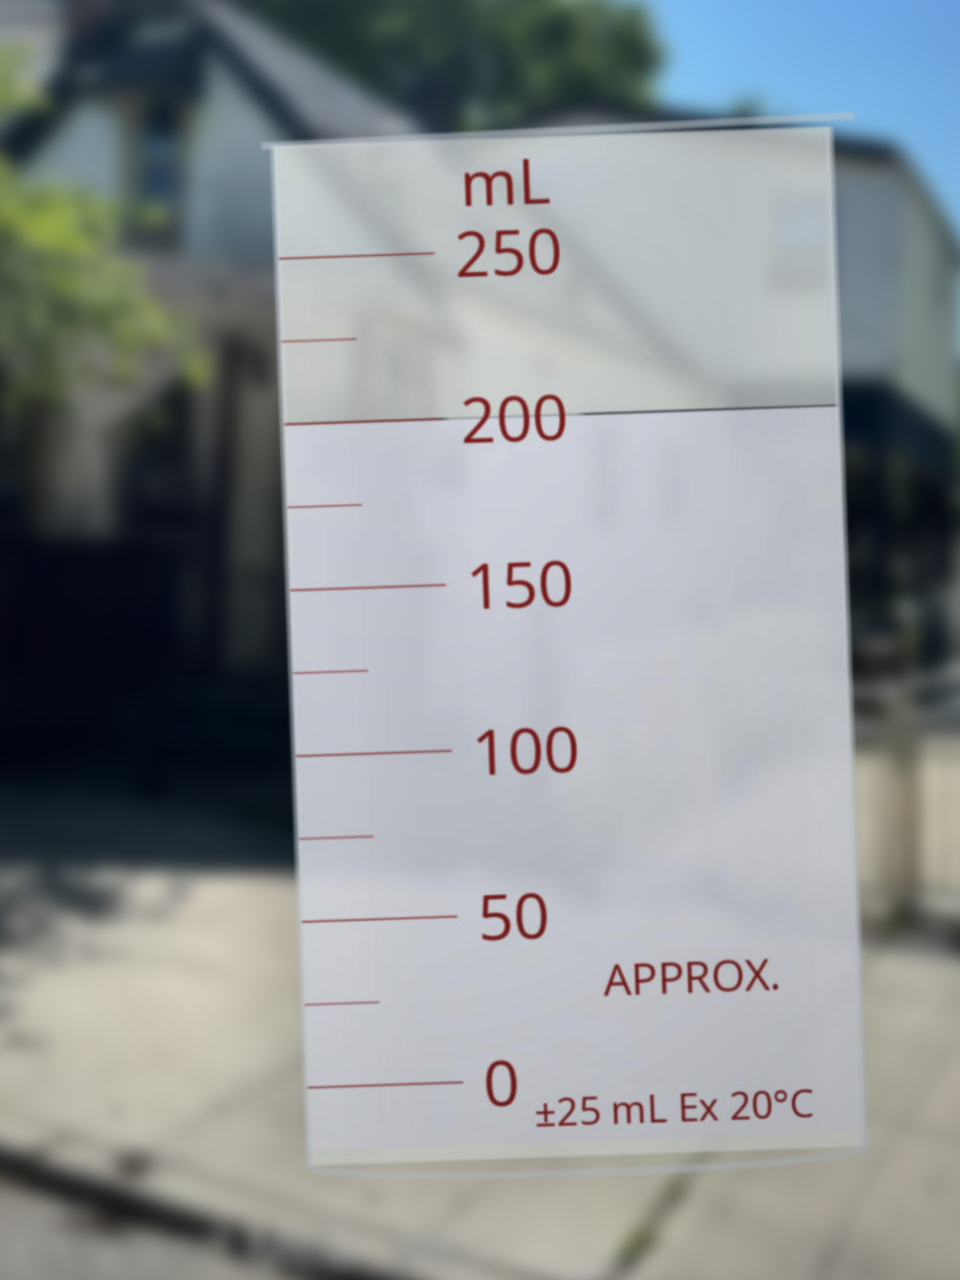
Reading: 200 mL
